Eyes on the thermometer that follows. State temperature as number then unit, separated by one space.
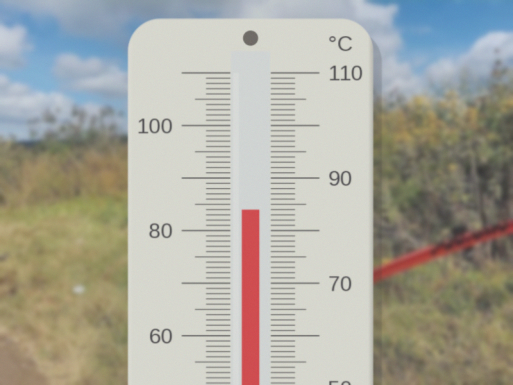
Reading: 84 °C
